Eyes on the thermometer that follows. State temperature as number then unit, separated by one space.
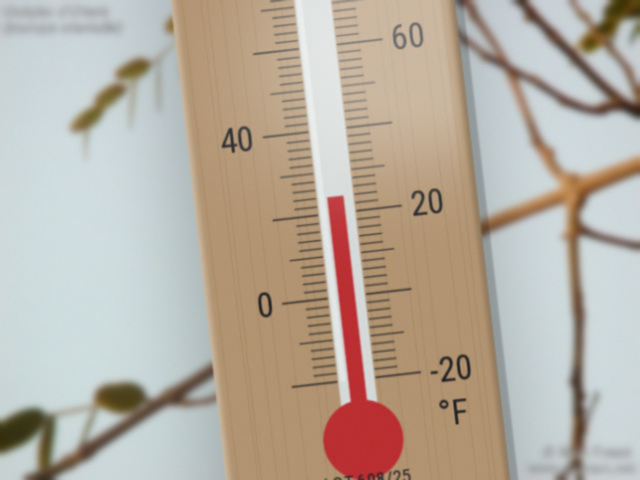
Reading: 24 °F
